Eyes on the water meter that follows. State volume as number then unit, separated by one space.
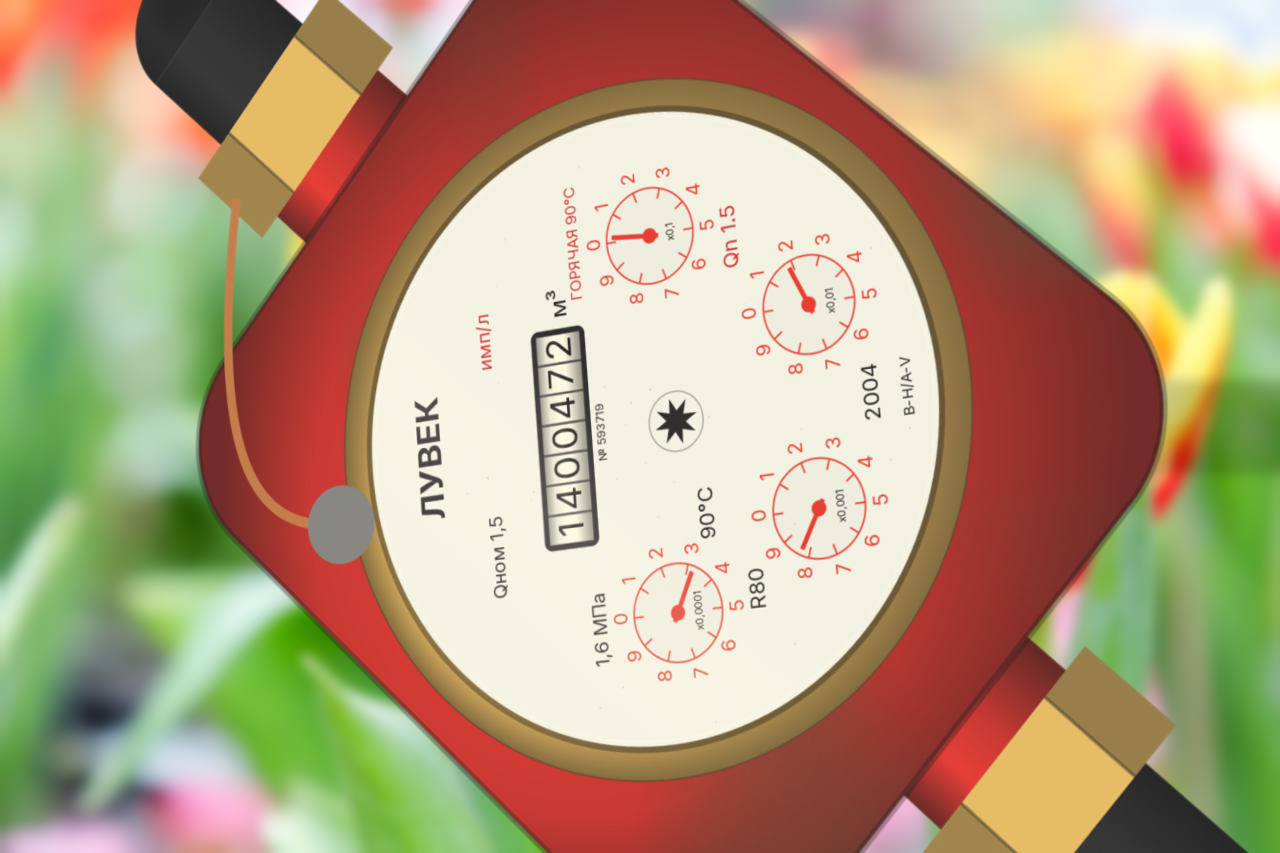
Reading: 1400472.0183 m³
